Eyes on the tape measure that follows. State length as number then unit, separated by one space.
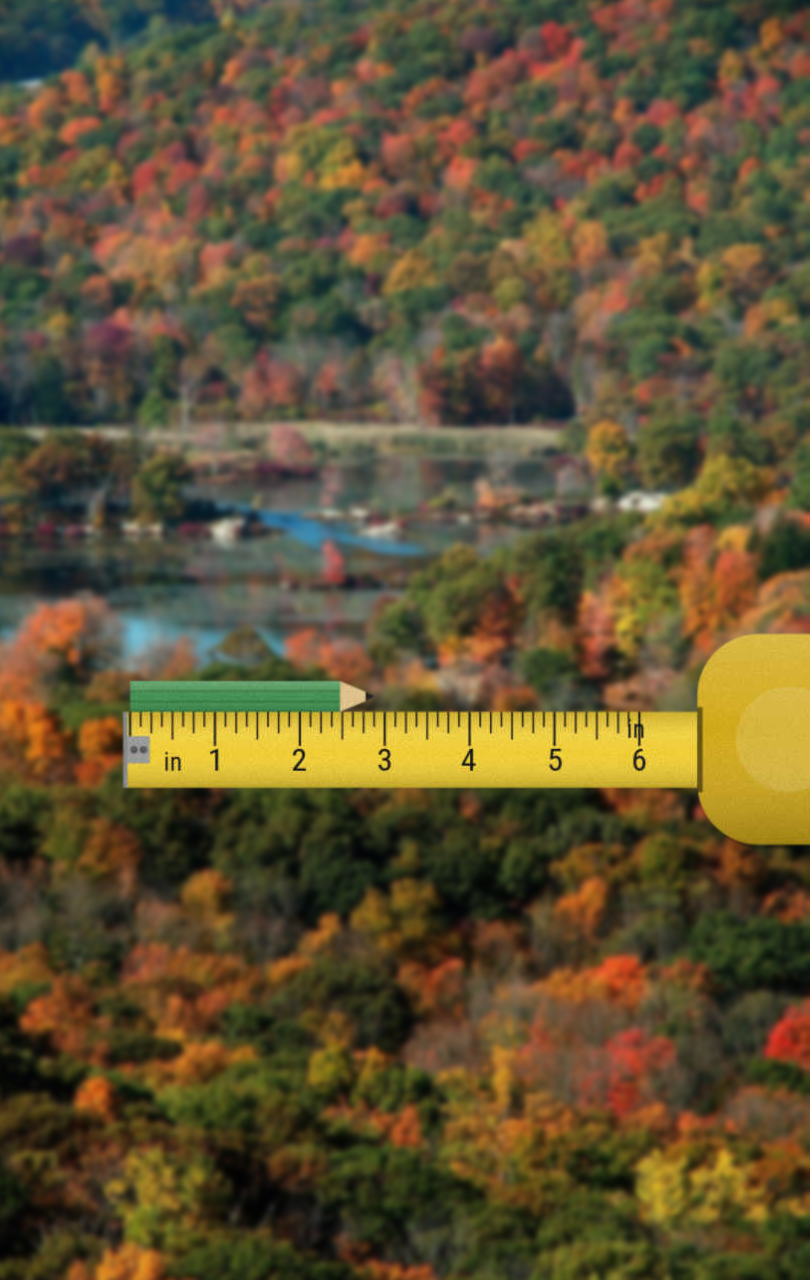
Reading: 2.875 in
